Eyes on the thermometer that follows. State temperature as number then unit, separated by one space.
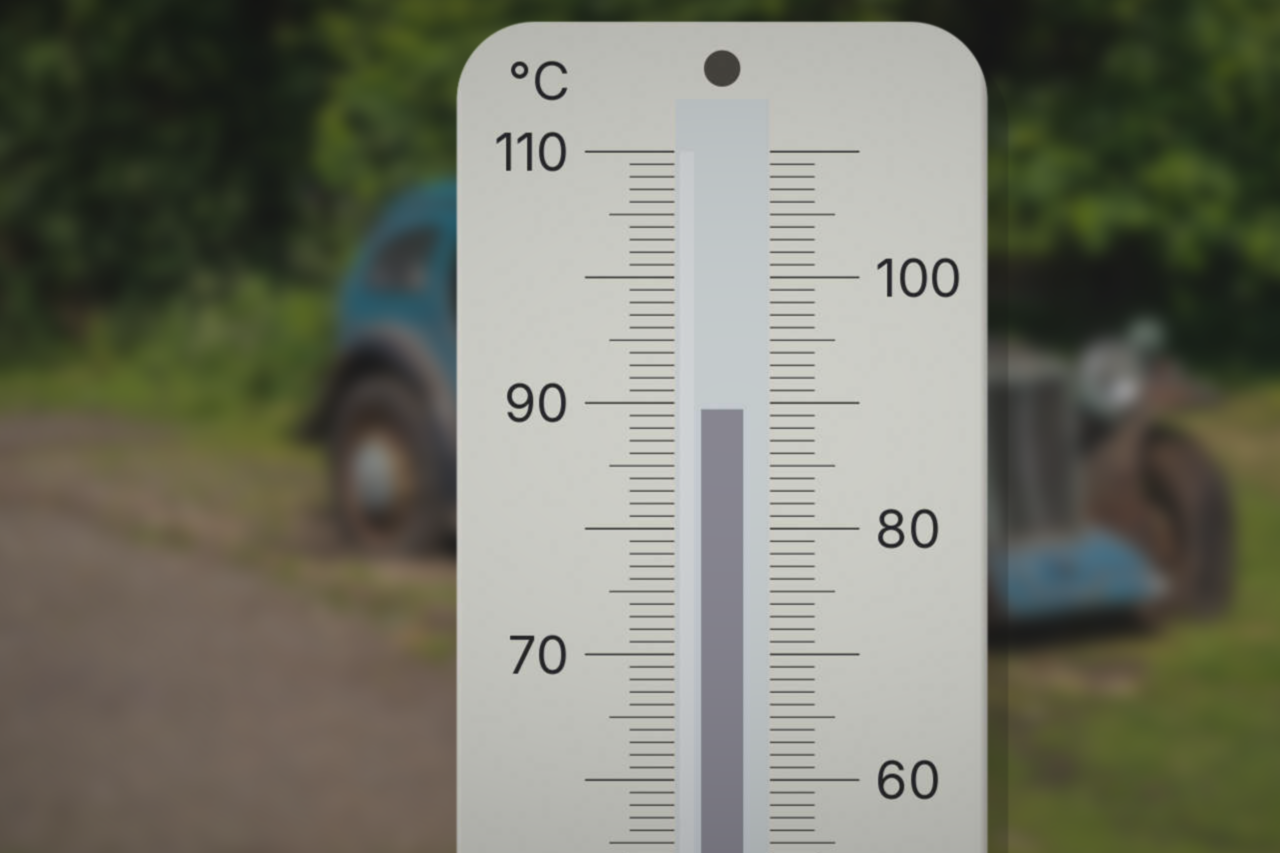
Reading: 89.5 °C
